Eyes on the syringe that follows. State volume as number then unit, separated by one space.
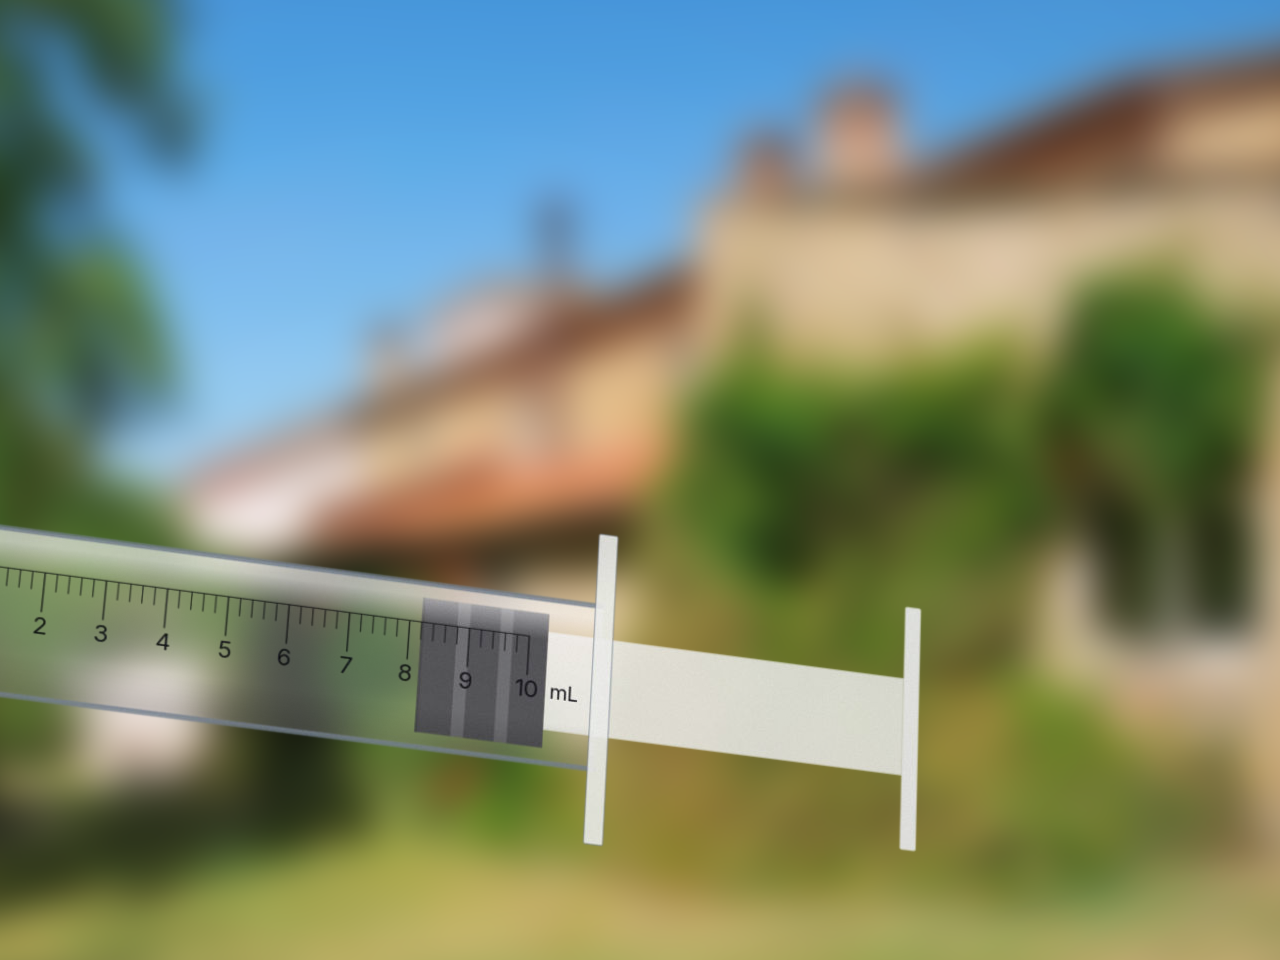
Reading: 8.2 mL
